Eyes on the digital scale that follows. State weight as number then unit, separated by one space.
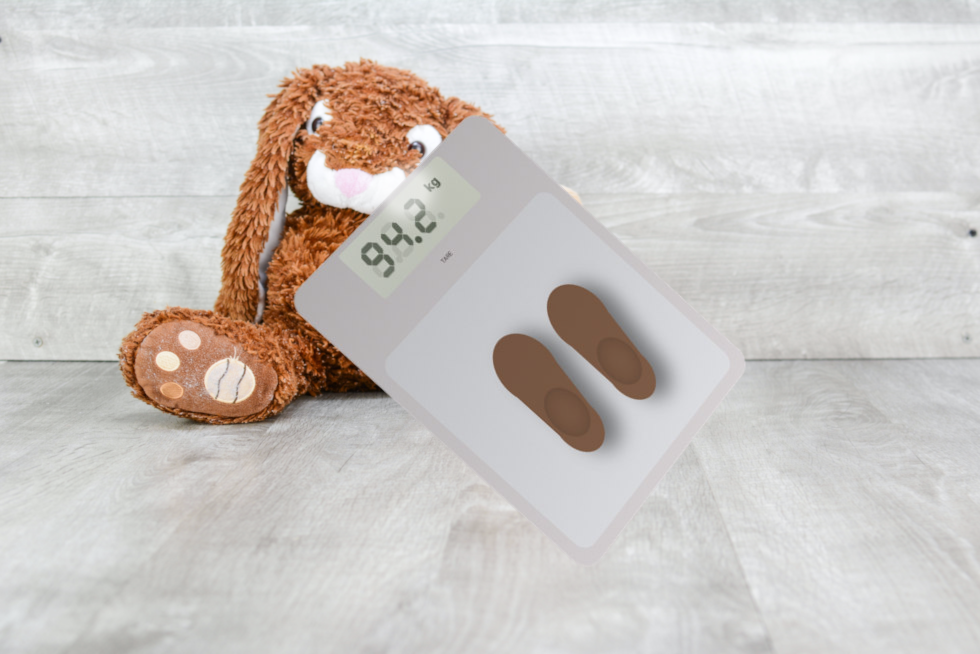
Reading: 94.2 kg
